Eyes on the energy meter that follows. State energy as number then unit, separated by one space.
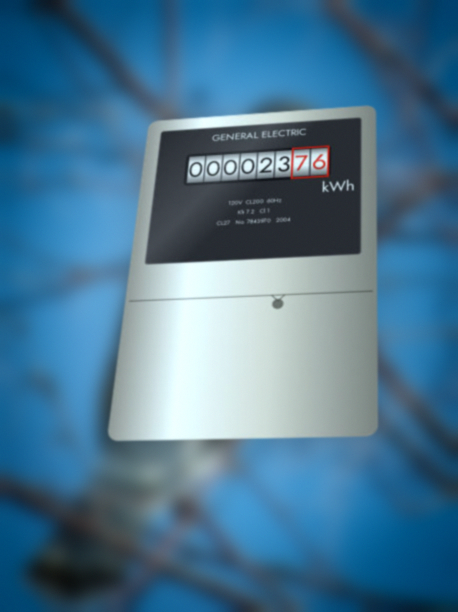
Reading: 23.76 kWh
